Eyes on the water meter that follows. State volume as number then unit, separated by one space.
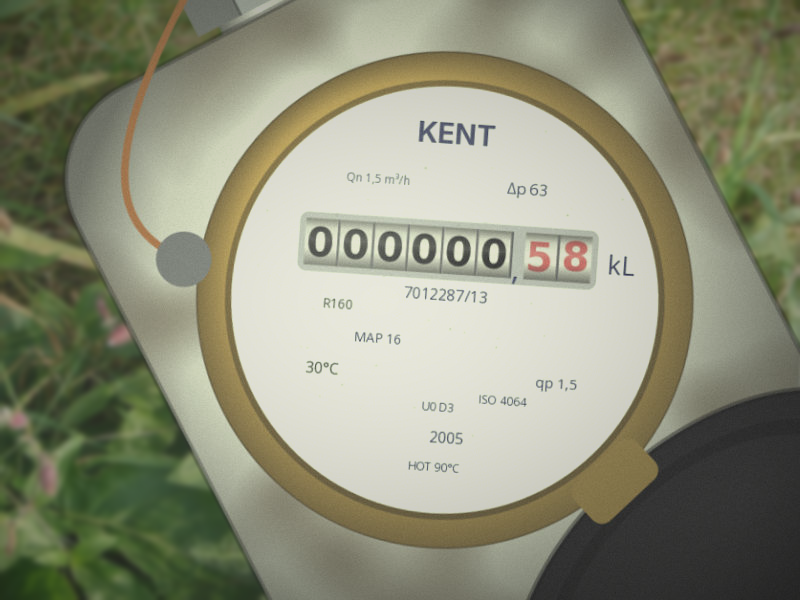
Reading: 0.58 kL
